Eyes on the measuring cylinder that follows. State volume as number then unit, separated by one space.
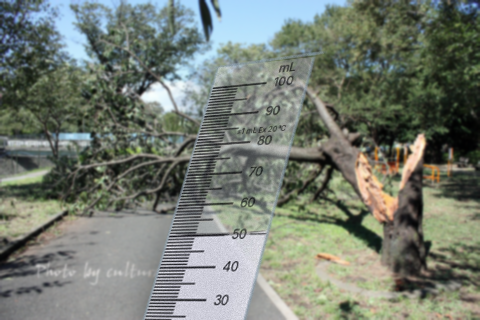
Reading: 50 mL
